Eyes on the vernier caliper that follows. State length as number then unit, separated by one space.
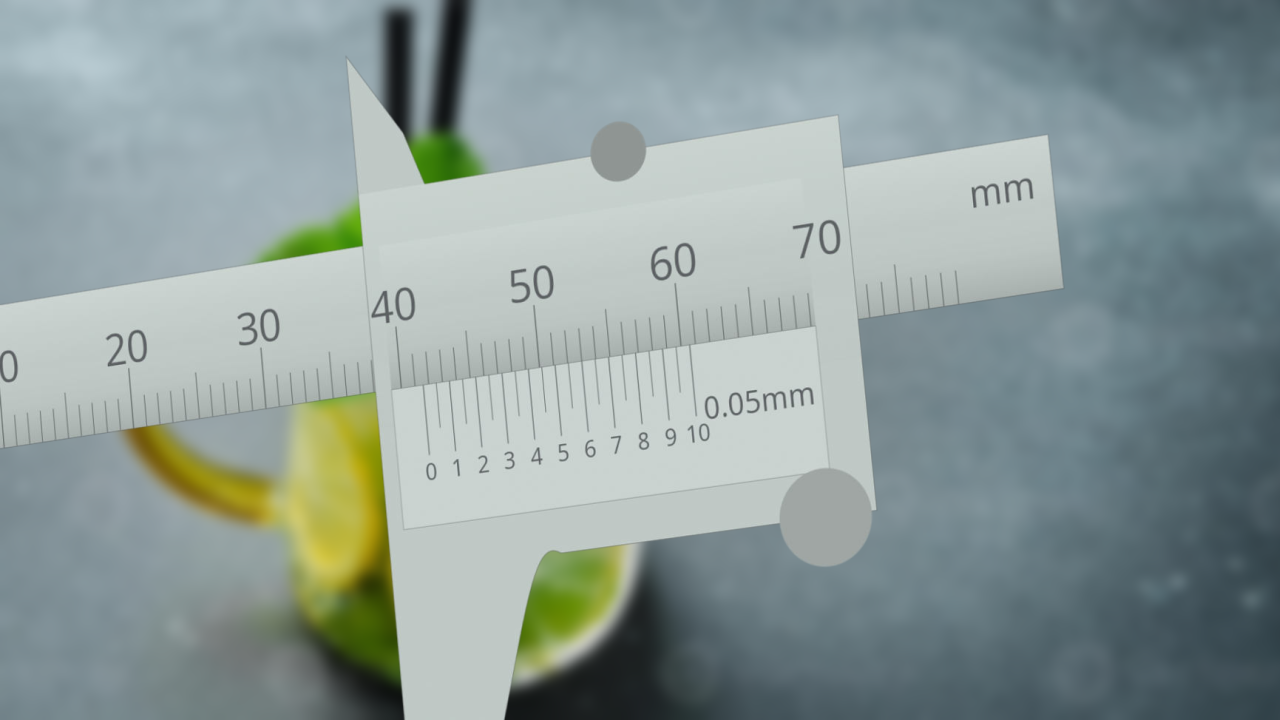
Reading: 41.6 mm
